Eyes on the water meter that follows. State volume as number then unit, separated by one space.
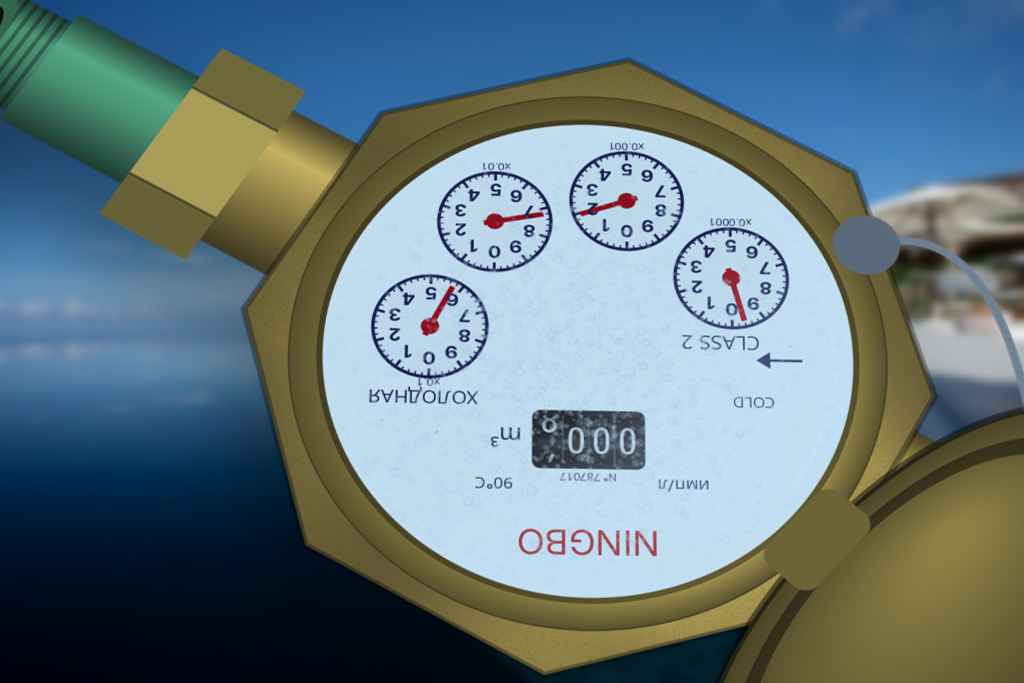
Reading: 7.5719 m³
